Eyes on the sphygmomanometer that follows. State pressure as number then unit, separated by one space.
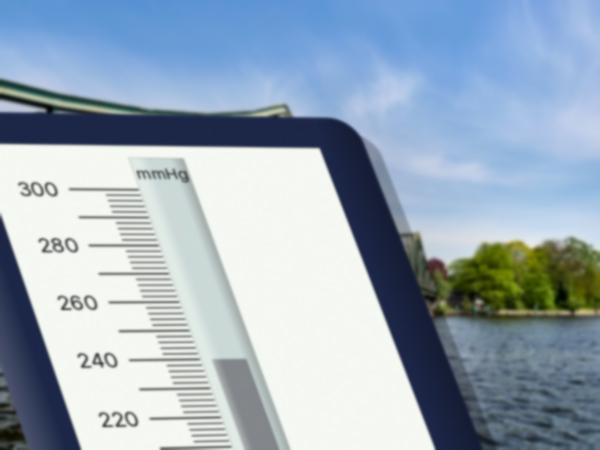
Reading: 240 mmHg
